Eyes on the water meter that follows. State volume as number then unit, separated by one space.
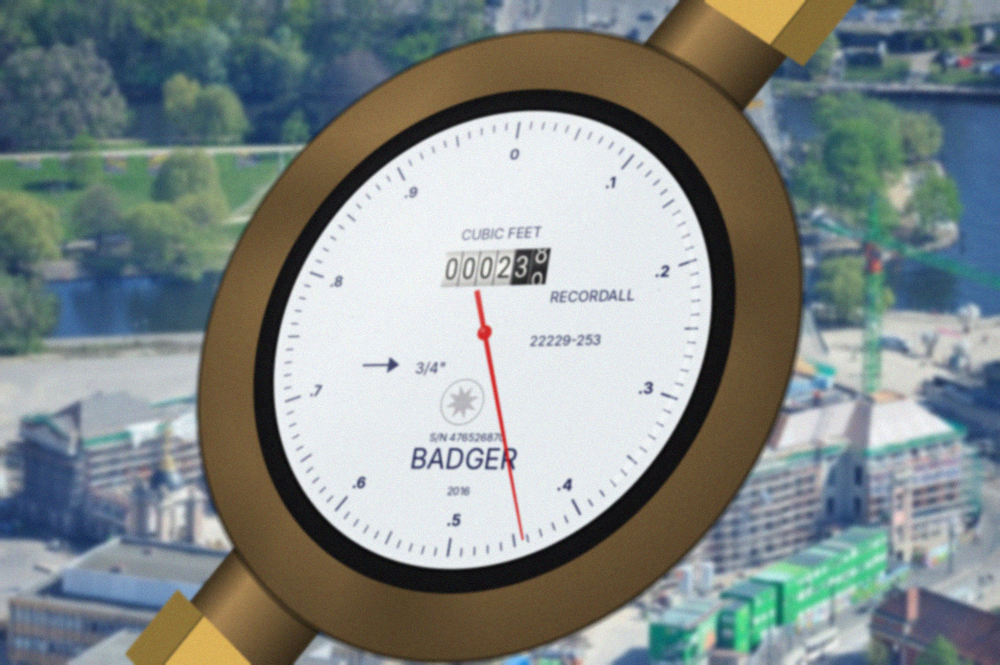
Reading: 238.44 ft³
